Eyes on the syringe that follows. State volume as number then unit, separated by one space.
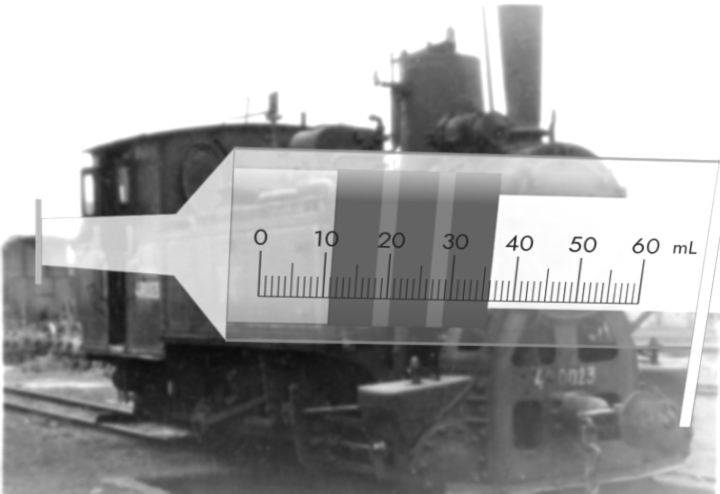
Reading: 11 mL
